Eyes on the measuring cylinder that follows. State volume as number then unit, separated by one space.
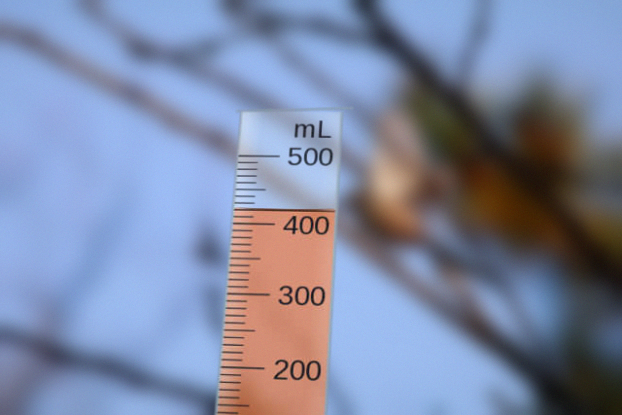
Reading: 420 mL
